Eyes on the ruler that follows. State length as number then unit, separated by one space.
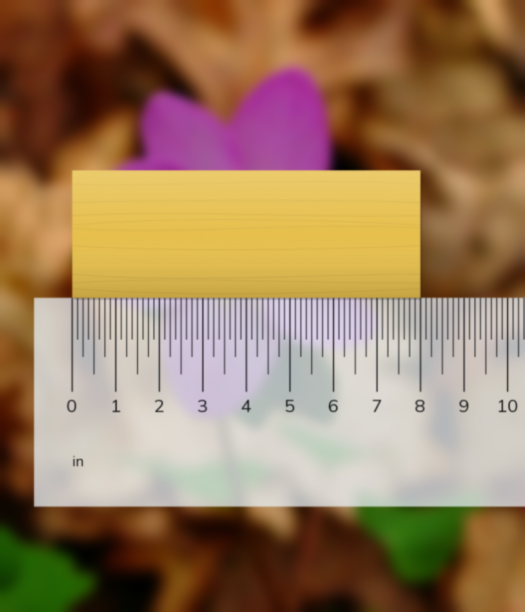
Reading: 8 in
